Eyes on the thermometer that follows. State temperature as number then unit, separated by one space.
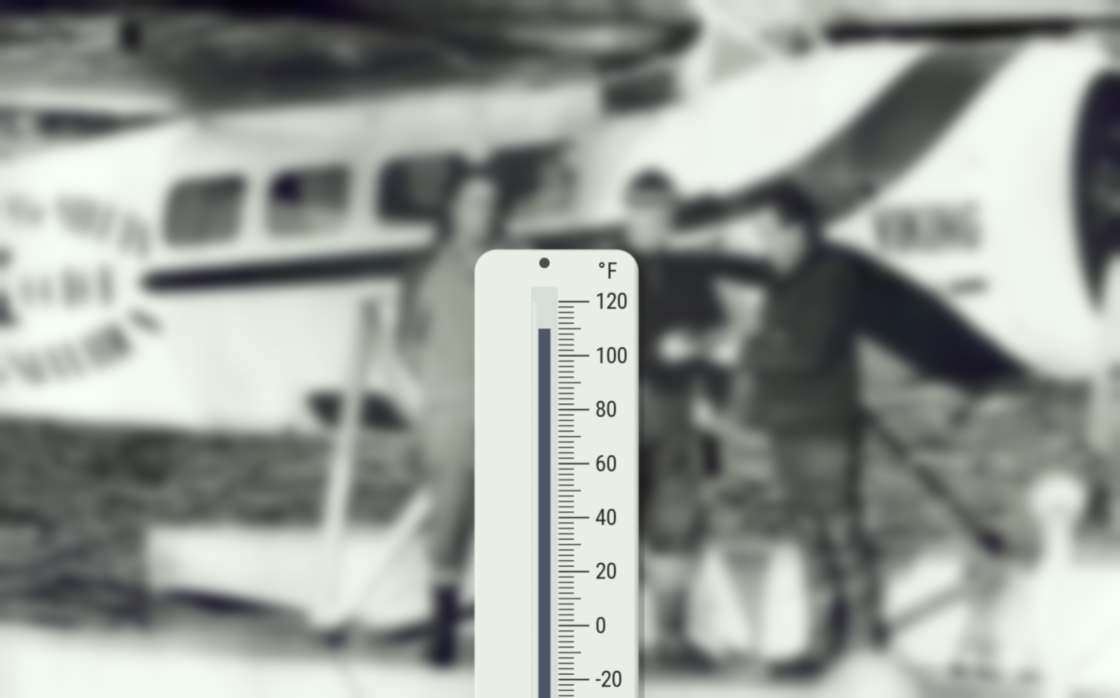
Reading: 110 °F
